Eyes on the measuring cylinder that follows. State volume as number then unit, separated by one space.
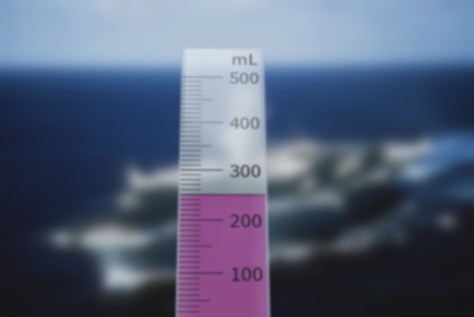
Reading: 250 mL
